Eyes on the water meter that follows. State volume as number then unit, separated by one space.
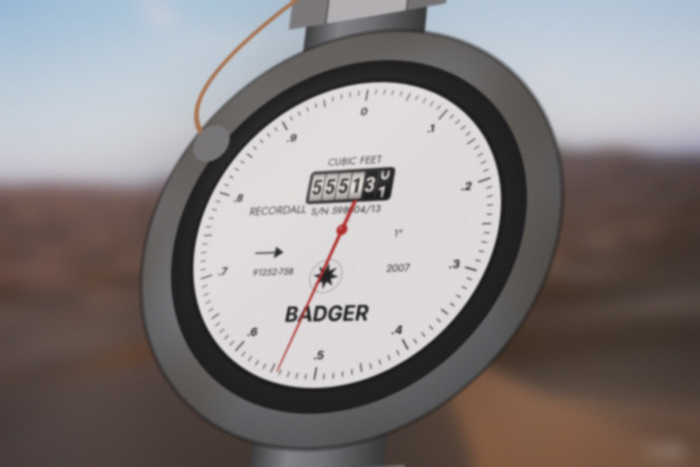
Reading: 555130.54 ft³
